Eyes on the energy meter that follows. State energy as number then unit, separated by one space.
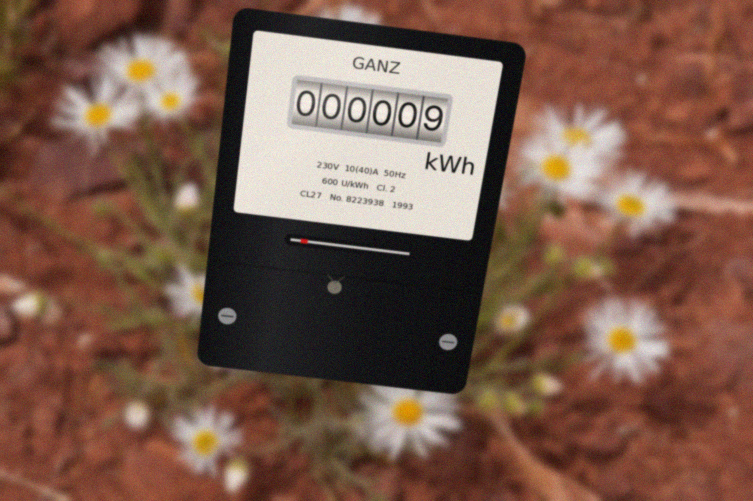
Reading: 9 kWh
